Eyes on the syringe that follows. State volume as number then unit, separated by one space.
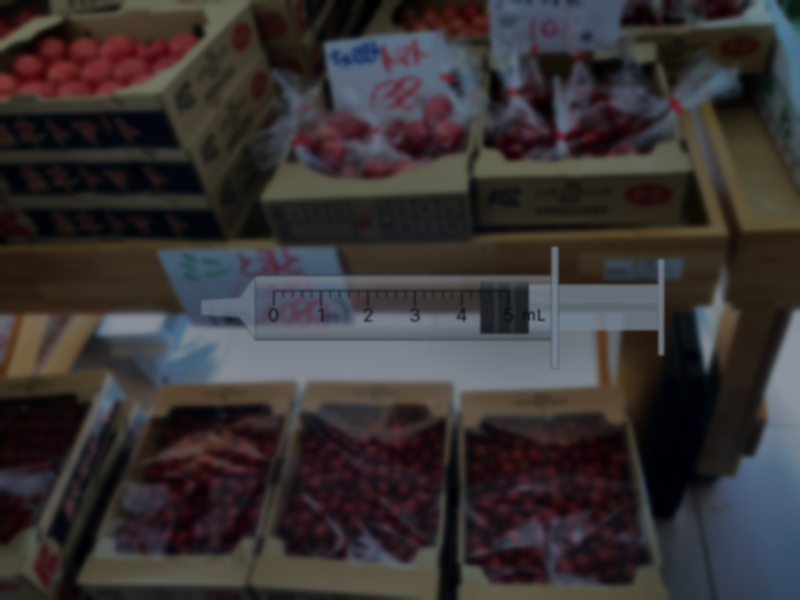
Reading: 4.4 mL
